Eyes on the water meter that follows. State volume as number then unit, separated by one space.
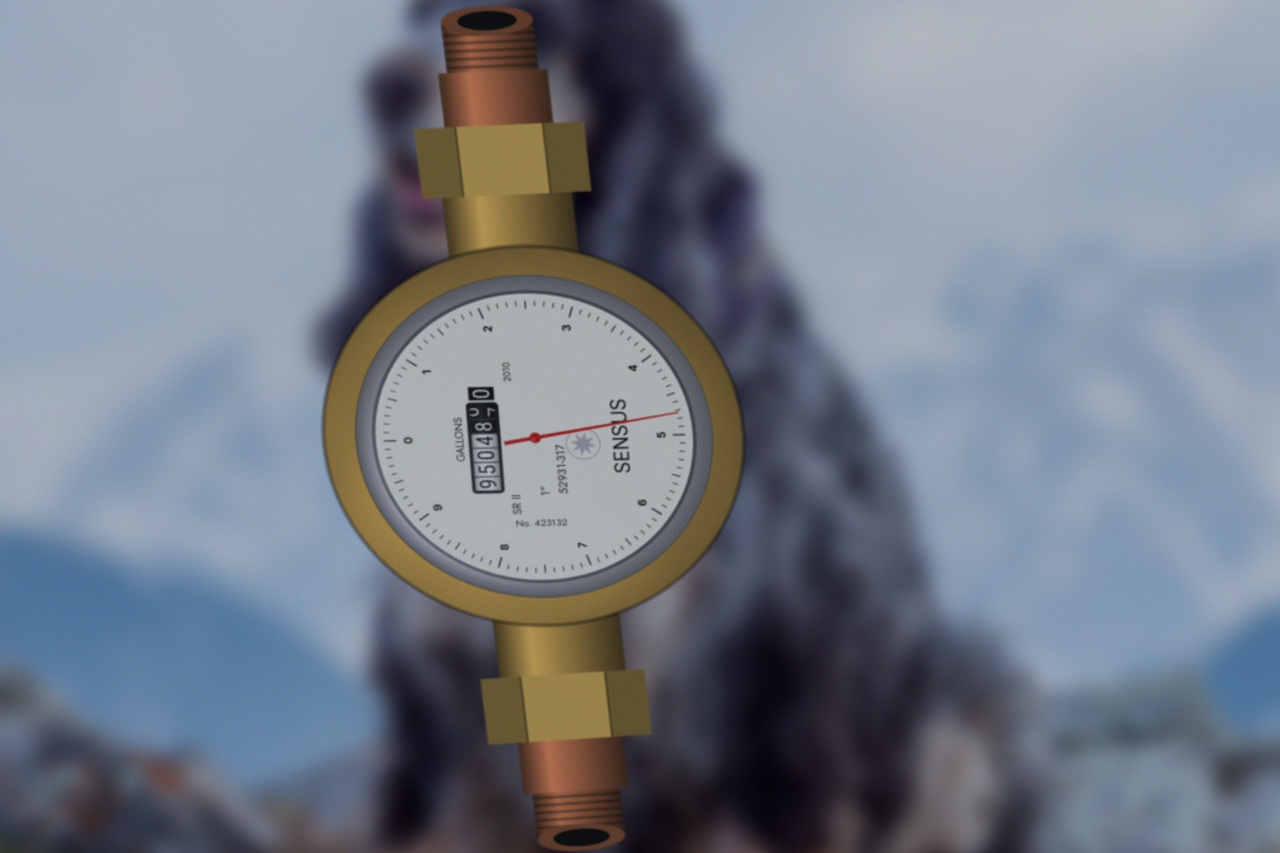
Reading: 9504864.7 gal
